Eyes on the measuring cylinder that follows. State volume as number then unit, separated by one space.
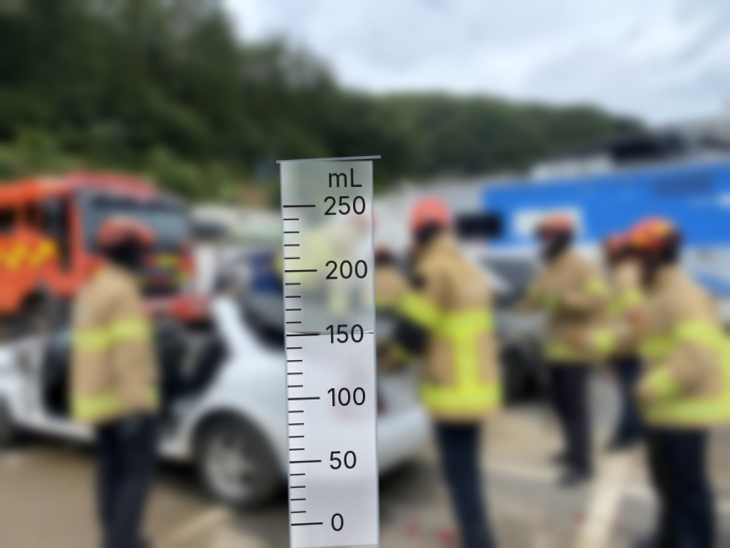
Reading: 150 mL
